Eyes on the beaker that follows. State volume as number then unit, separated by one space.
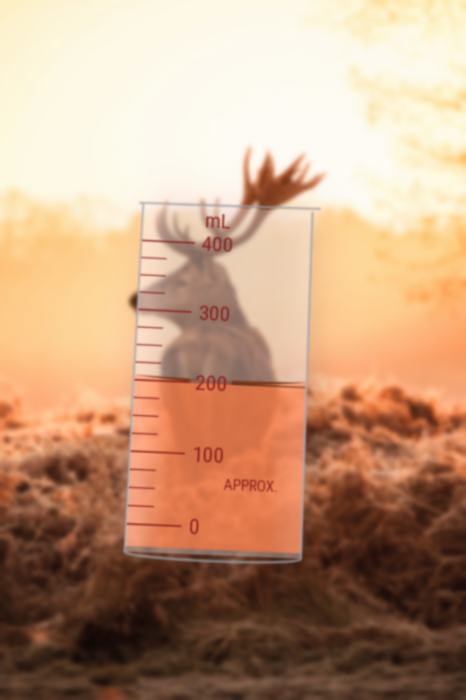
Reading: 200 mL
